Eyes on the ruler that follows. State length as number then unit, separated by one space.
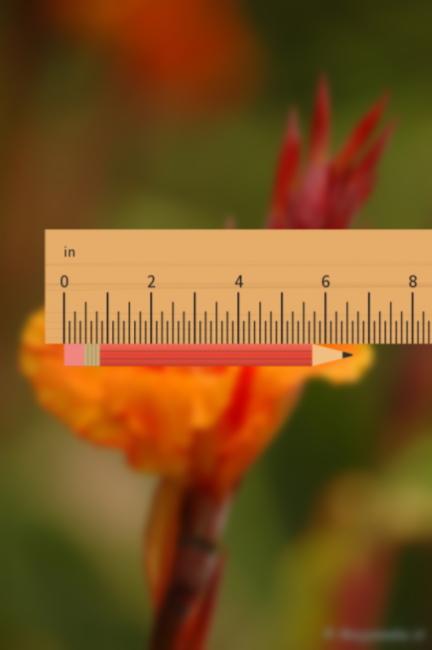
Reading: 6.625 in
